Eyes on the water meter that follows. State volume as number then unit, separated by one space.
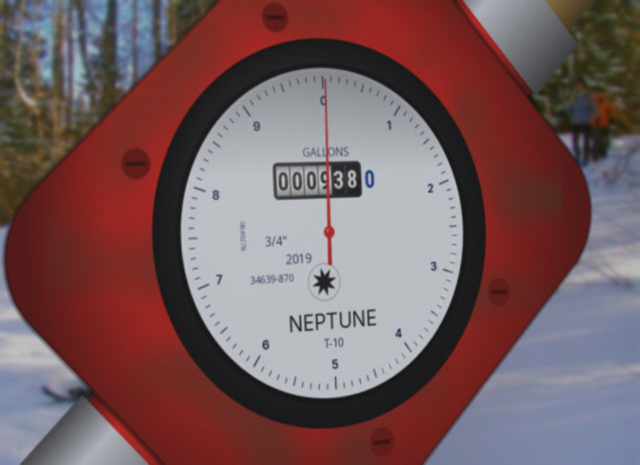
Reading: 9380.0 gal
